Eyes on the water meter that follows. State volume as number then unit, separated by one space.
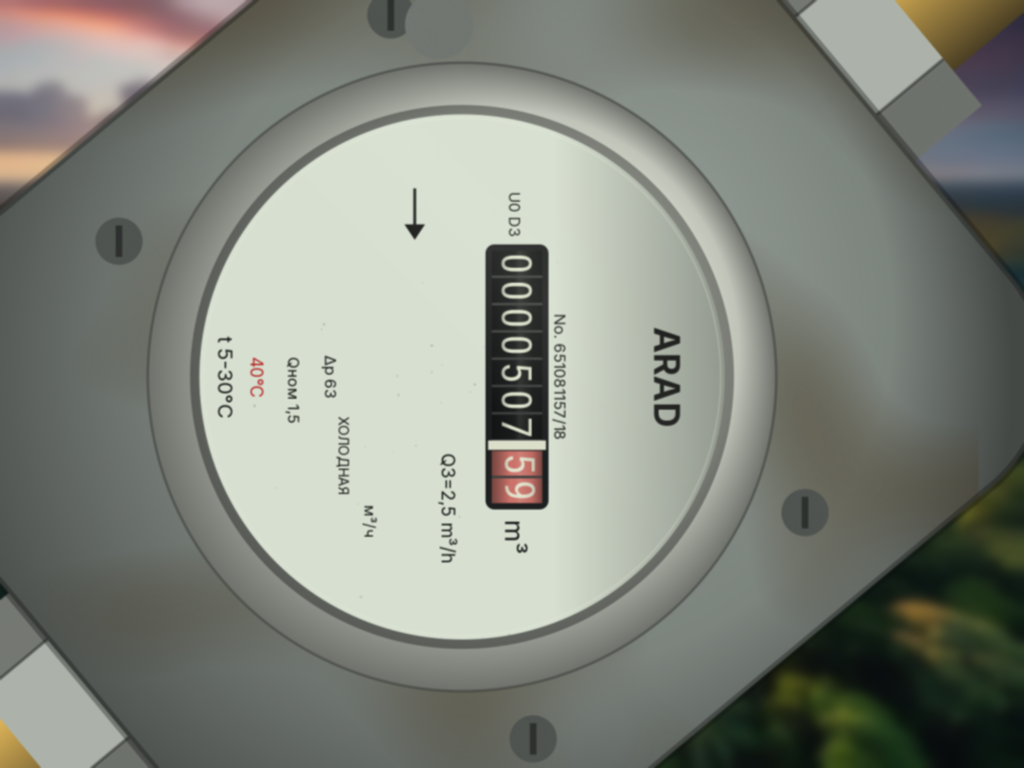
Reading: 507.59 m³
